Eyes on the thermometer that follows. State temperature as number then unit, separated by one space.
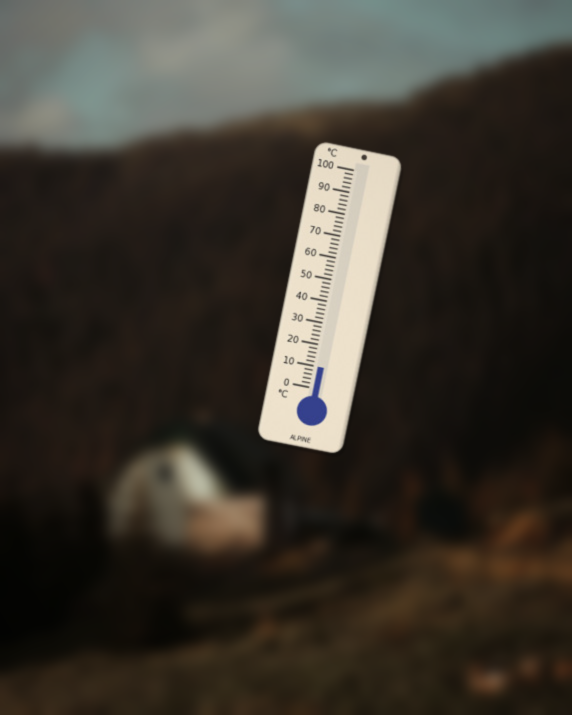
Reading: 10 °C
